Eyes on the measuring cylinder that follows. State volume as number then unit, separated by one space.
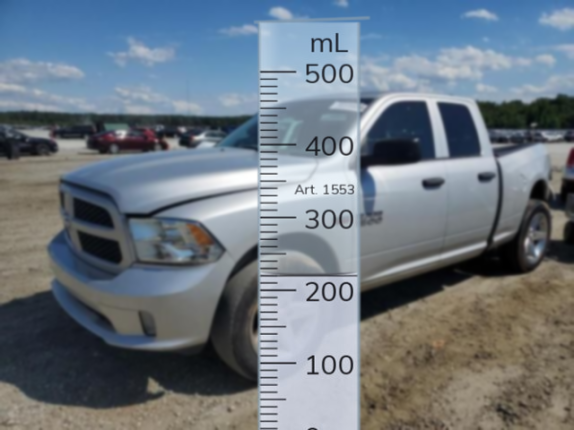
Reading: 220 mL
